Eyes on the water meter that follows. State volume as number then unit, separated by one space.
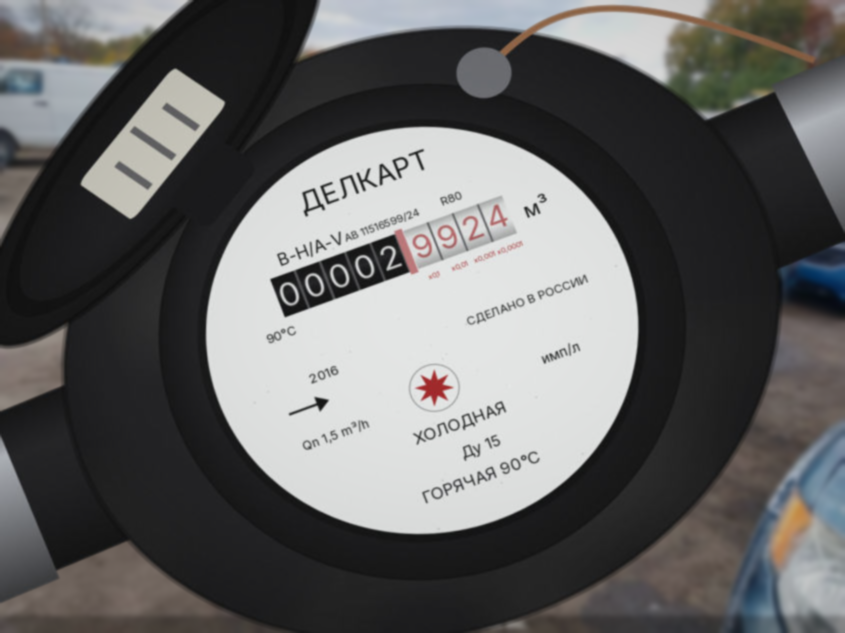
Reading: 2.9924 m³
